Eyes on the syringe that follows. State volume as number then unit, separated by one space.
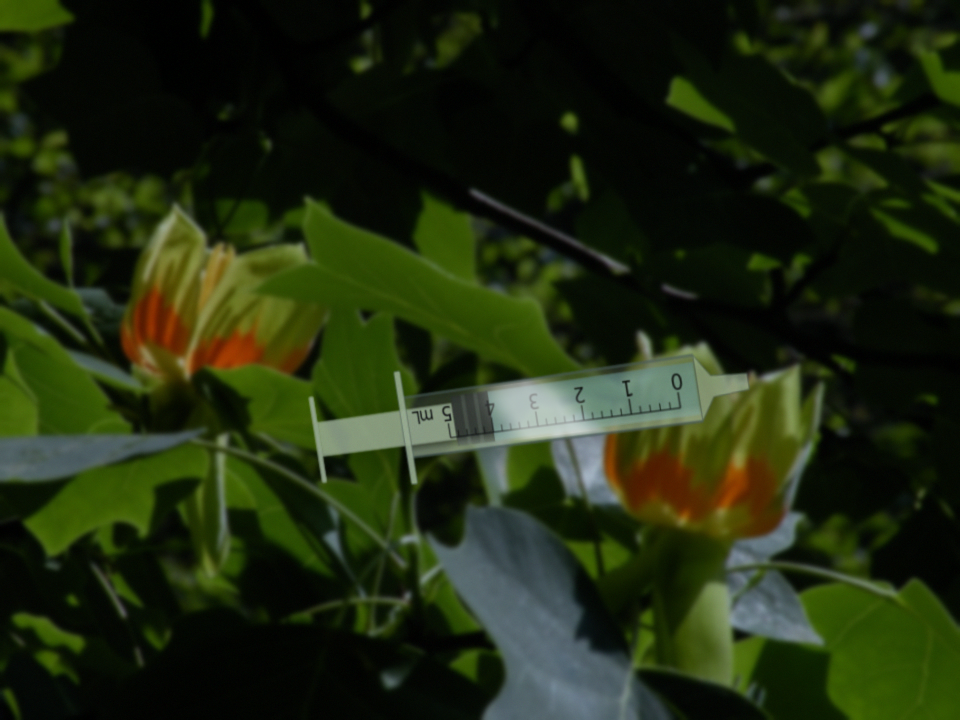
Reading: 4 mL
